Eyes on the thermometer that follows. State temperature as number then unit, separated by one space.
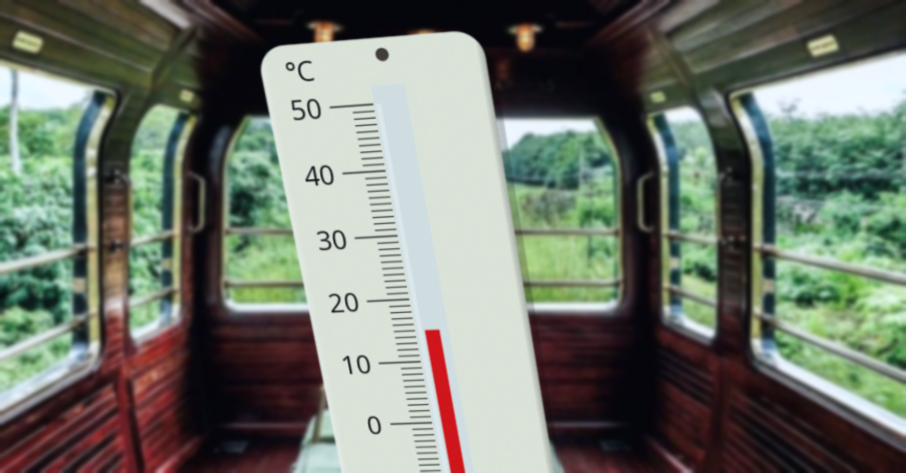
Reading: 15 °C
